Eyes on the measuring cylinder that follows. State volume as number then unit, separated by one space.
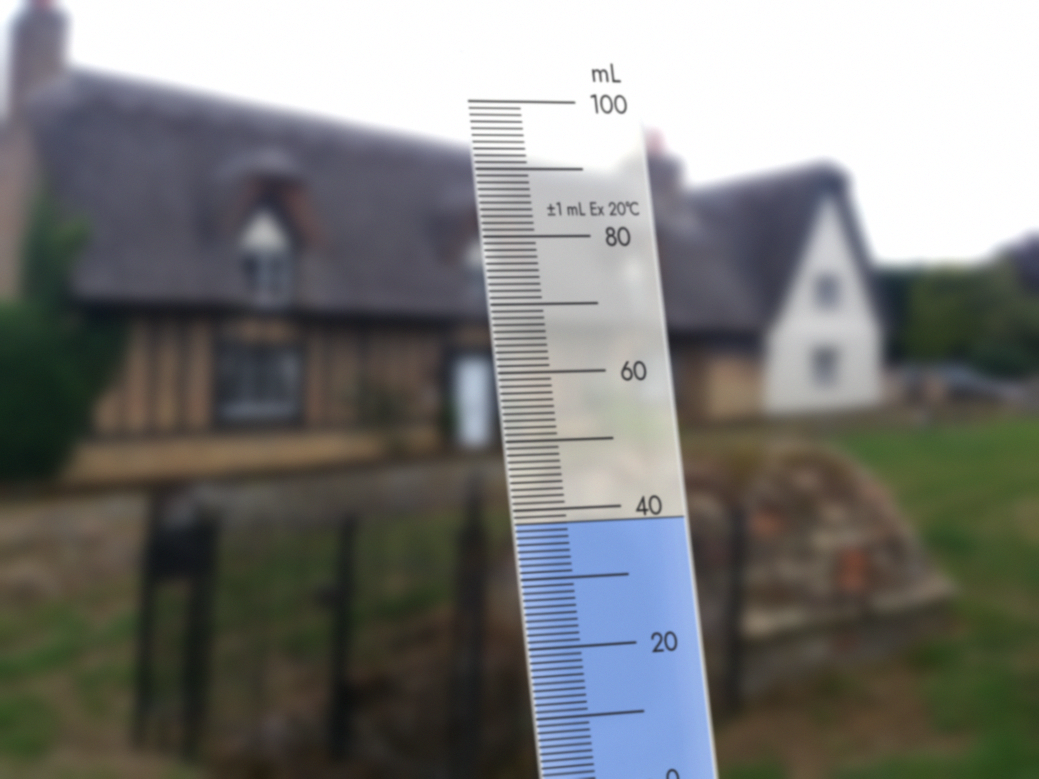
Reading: 38 mL
